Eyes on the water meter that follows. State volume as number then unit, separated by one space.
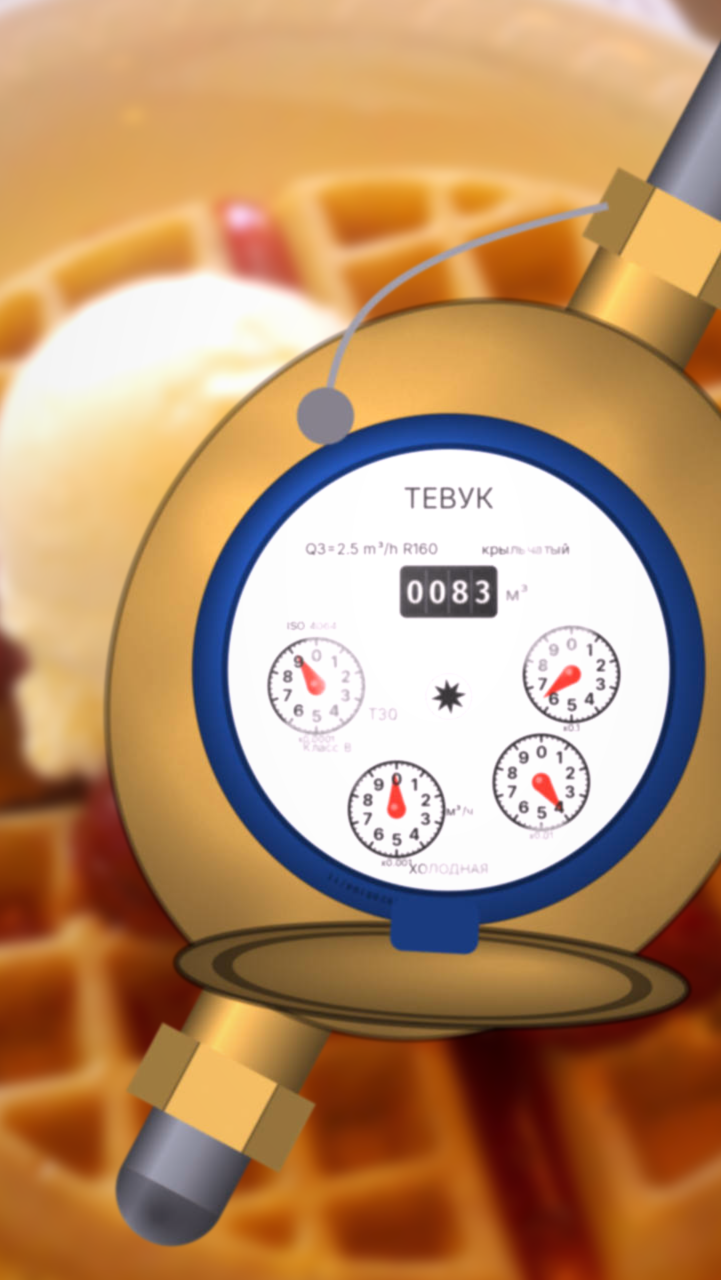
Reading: 83.6399 m³
